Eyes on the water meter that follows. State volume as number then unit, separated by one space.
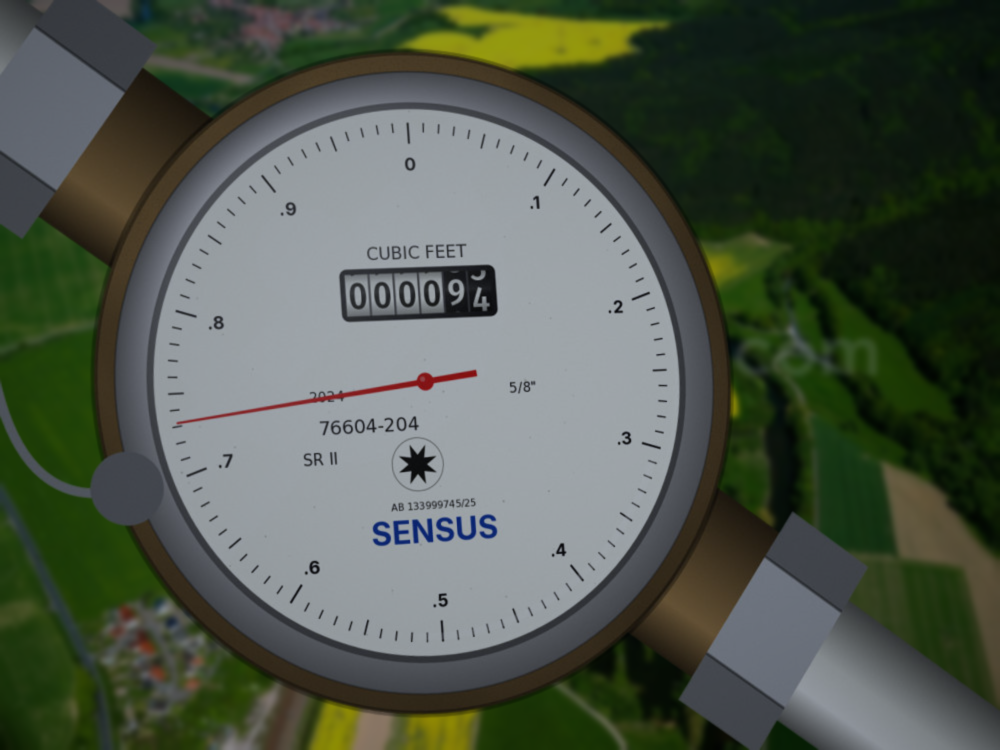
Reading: 93.73 ft³
